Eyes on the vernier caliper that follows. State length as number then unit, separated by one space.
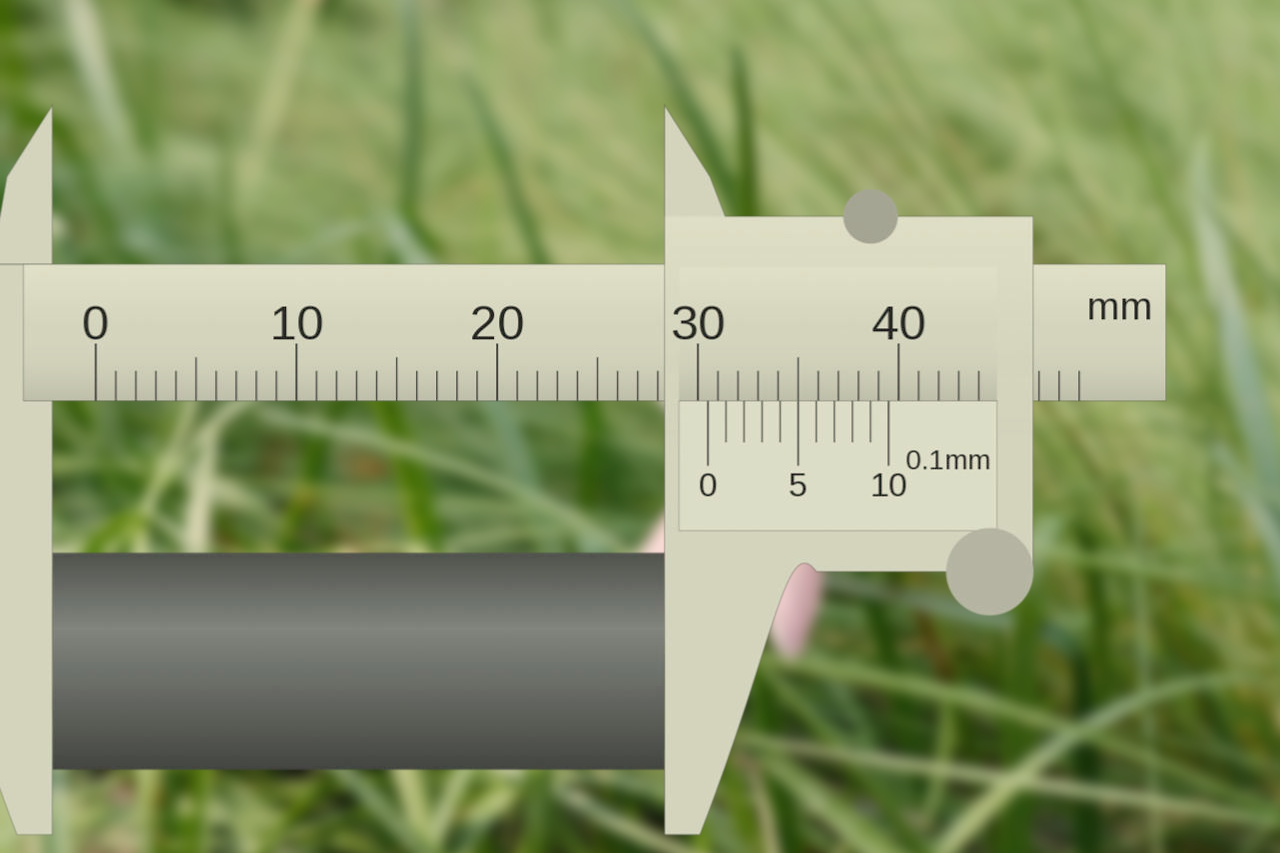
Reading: 30.5 mm
